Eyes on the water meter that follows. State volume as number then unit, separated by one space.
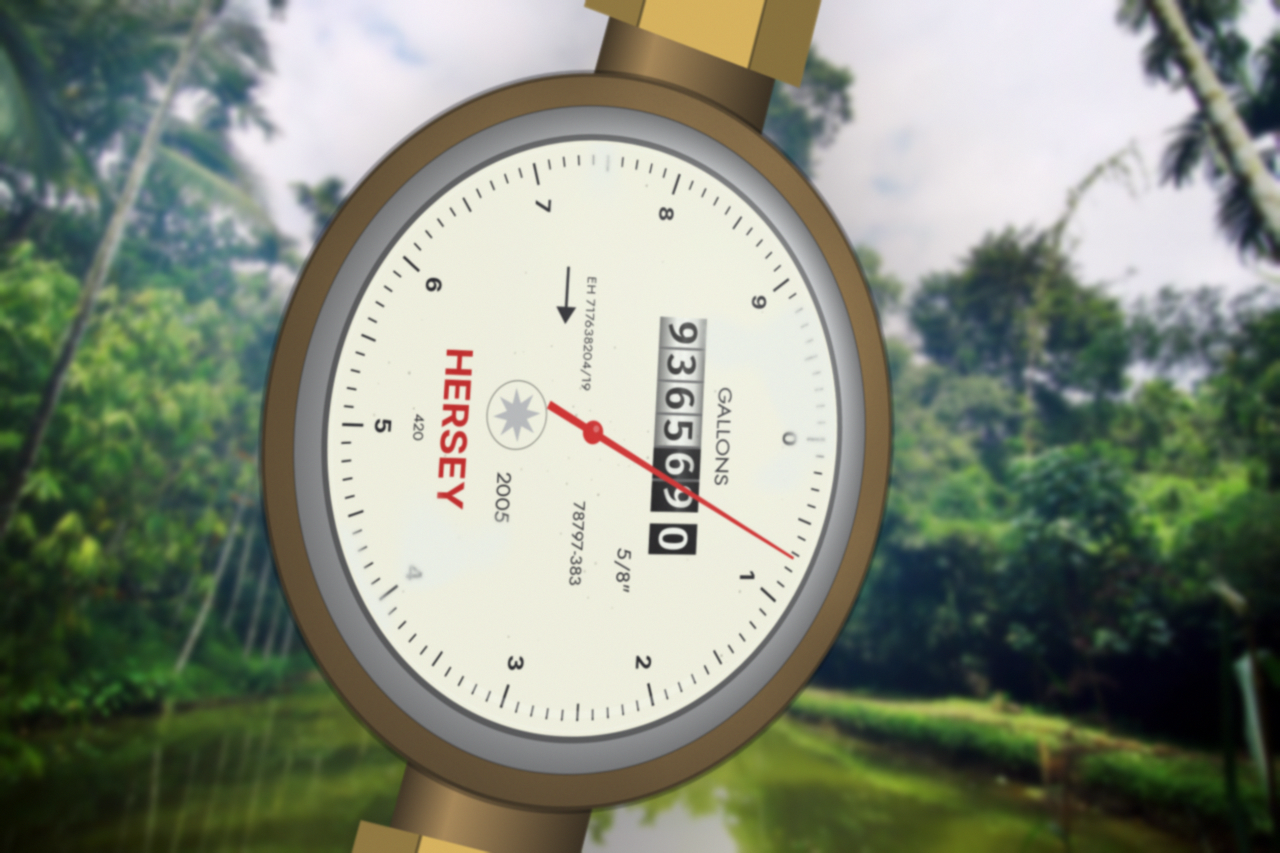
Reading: 9365690.7 gal
